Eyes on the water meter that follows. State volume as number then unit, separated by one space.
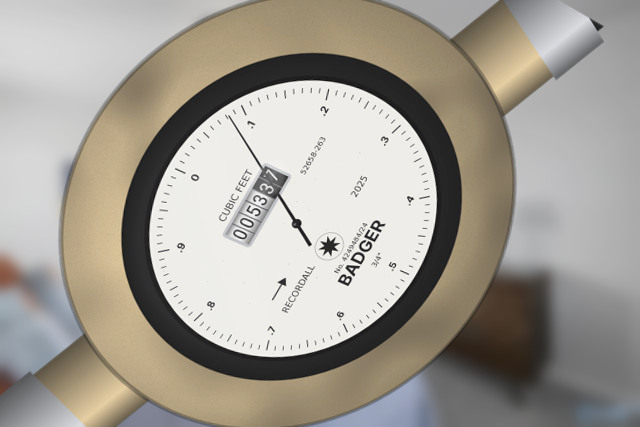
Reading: 5337.08 ft³
